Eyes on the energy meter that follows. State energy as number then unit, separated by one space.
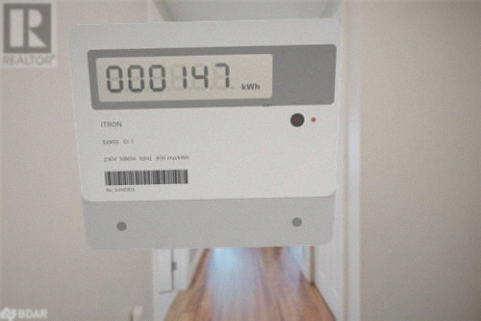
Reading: 147 kWh
